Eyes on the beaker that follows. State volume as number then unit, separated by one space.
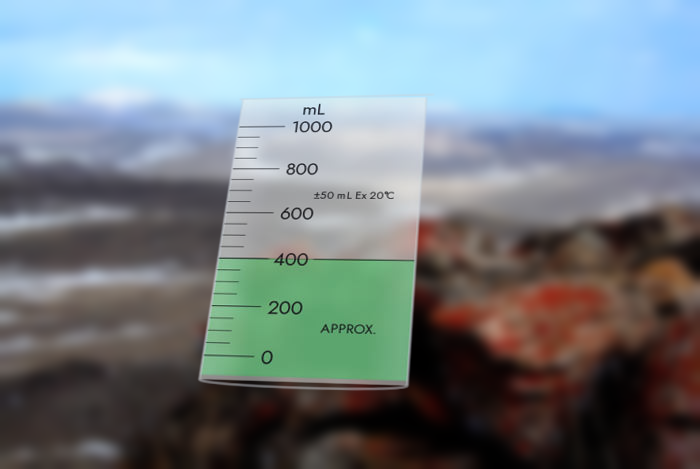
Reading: 400 mL
